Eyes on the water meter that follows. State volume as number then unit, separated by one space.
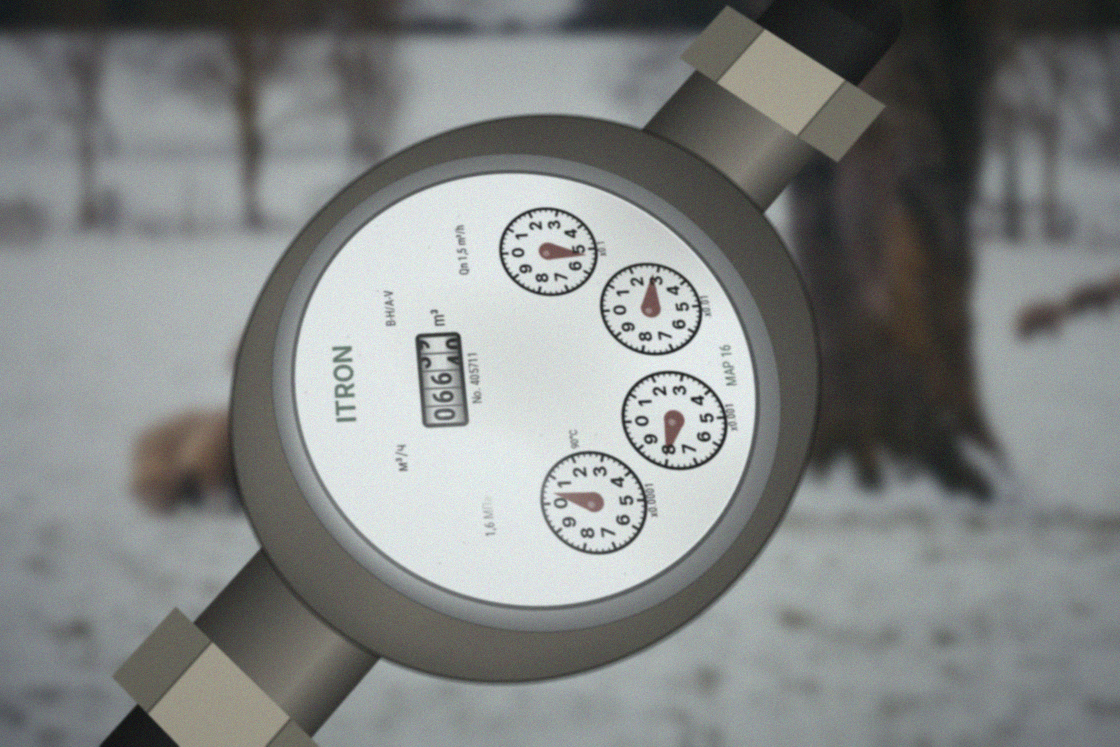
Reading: 6639.5280 m³
